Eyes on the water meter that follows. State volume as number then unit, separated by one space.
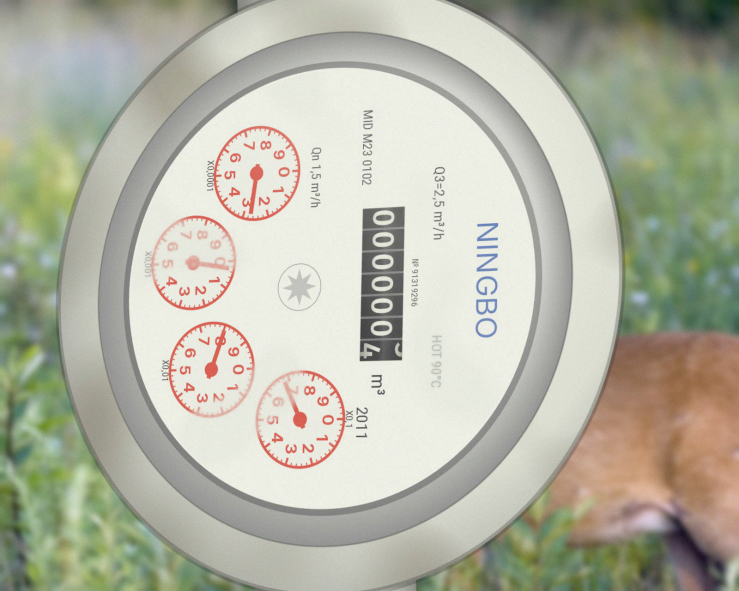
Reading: 3.6802 m³
